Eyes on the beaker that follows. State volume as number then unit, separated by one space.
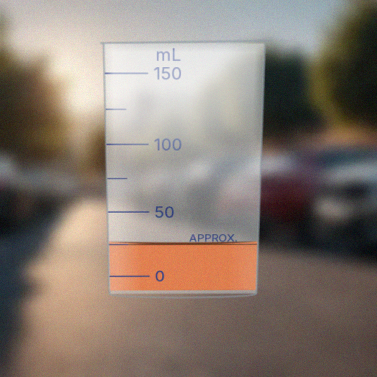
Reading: 25 mL
